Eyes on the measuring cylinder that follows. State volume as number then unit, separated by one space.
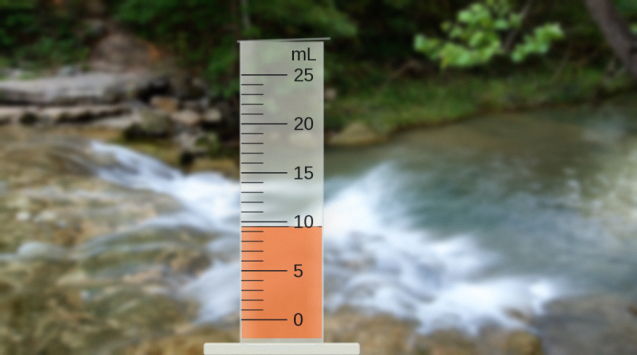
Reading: 9.5 mL
